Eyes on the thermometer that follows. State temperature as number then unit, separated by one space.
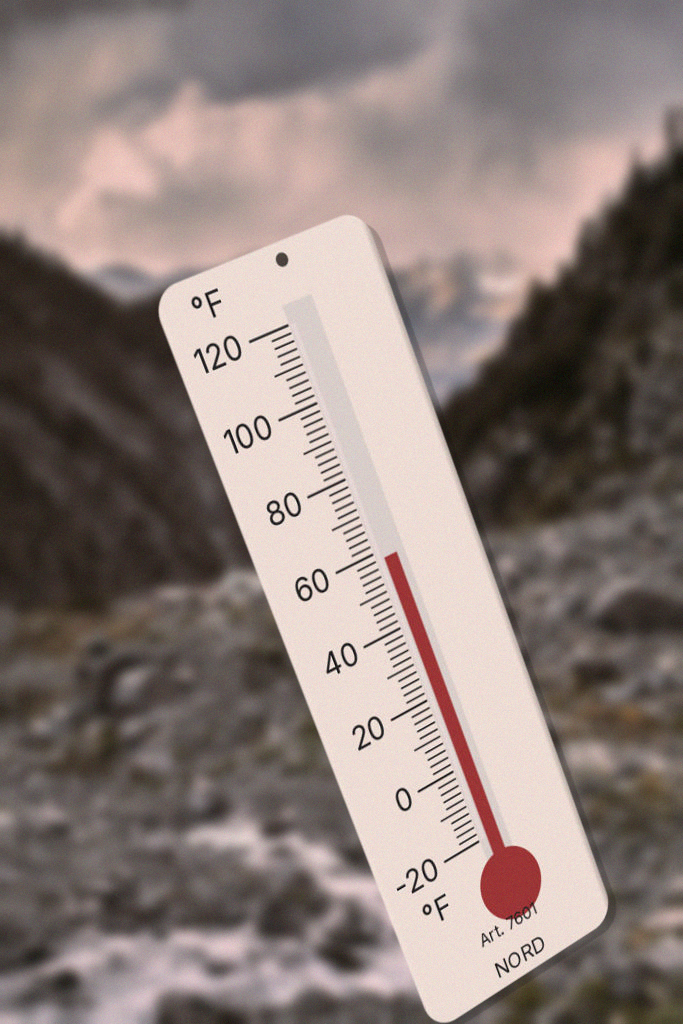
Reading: 58 °F
